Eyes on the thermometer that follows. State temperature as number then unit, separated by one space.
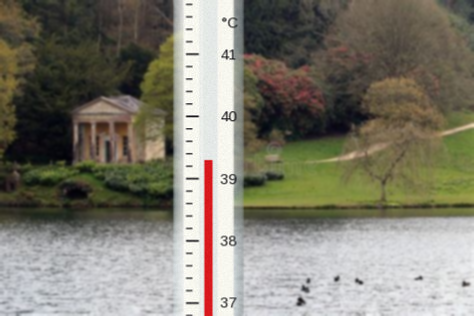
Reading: 39.3 °C
